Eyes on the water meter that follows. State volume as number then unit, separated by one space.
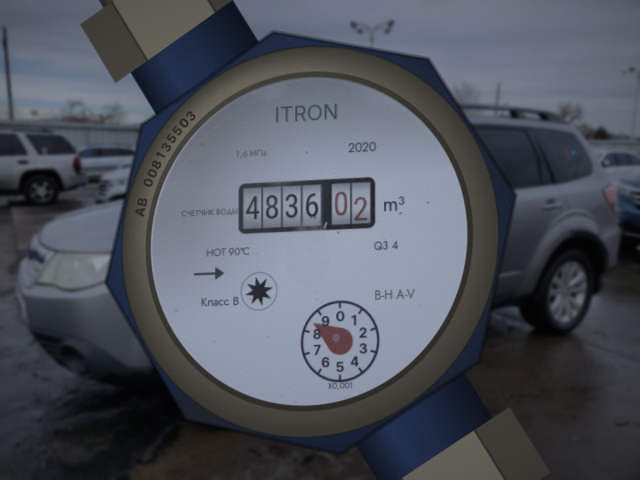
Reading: 4836.018 m³
